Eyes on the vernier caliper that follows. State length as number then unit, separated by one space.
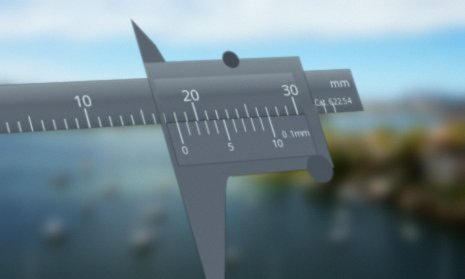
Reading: 18.0 mm
